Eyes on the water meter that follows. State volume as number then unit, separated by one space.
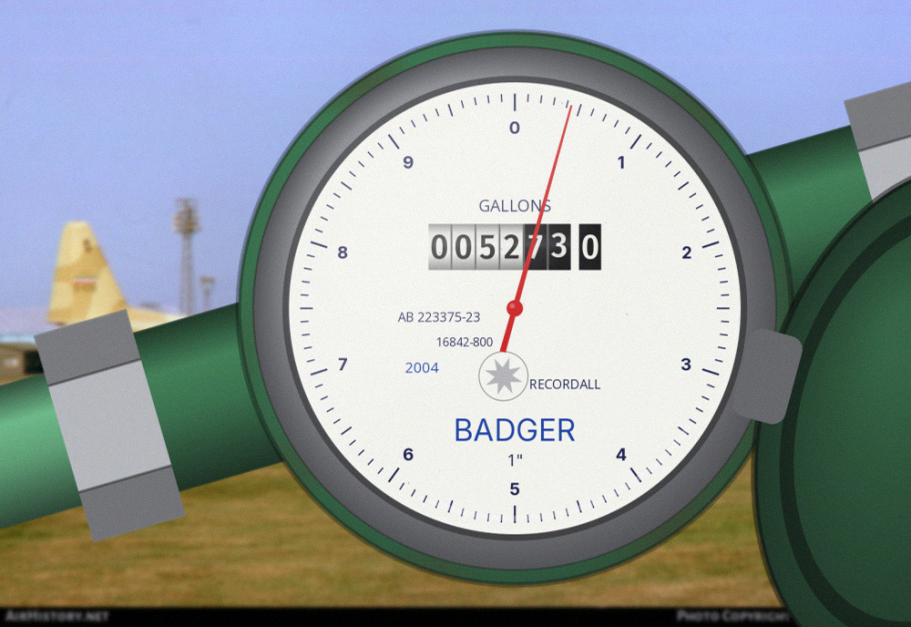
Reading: 52730.4 gal
